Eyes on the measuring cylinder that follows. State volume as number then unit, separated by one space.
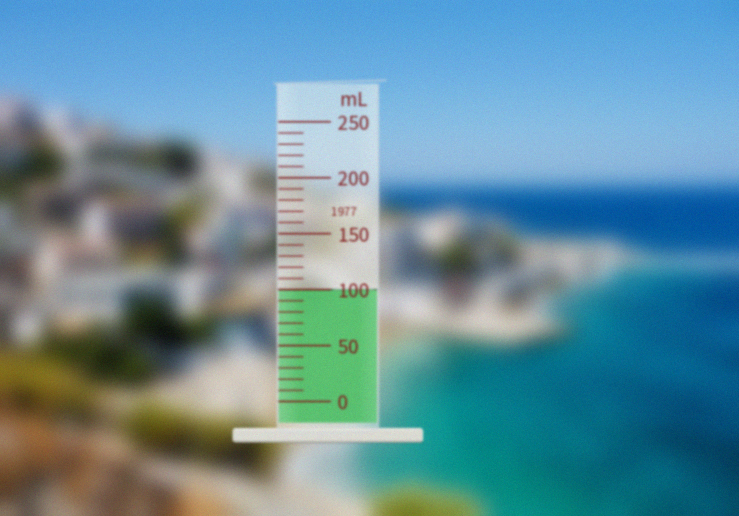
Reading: 100 mL
